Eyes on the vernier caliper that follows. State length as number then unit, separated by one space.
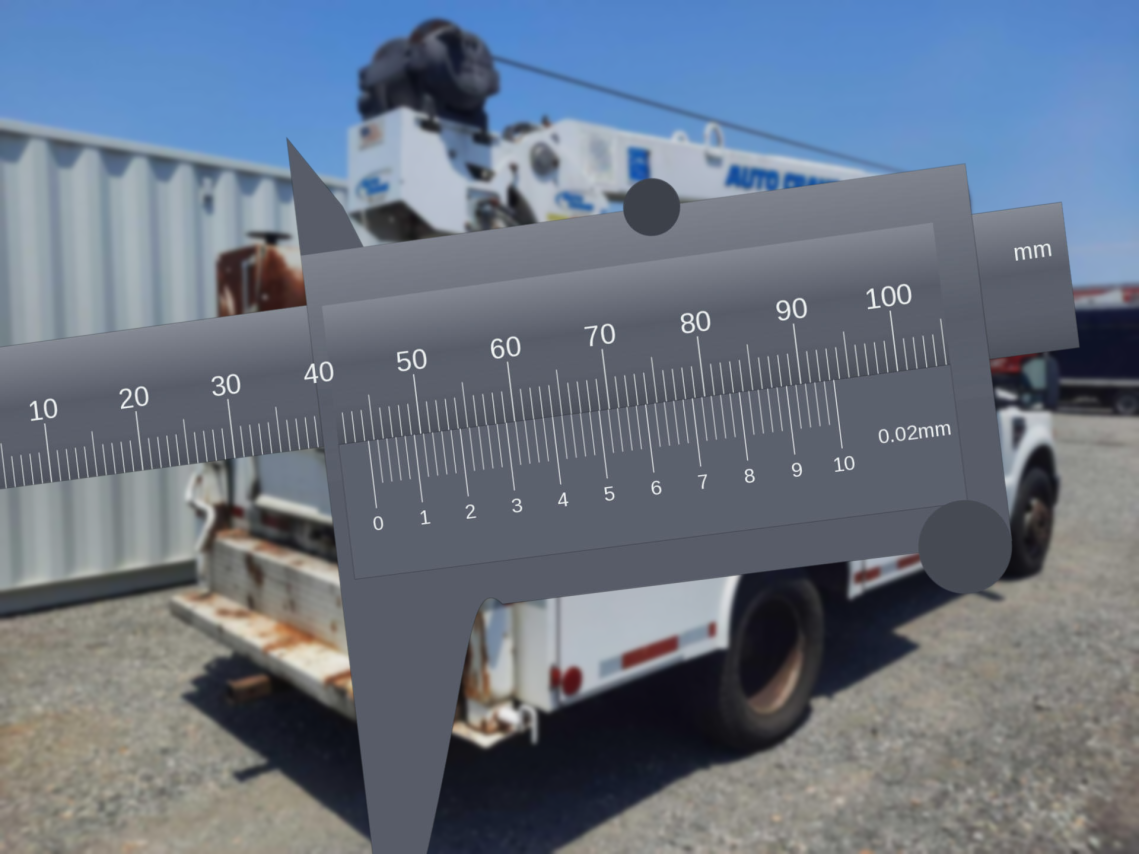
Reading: 44.4 mm
